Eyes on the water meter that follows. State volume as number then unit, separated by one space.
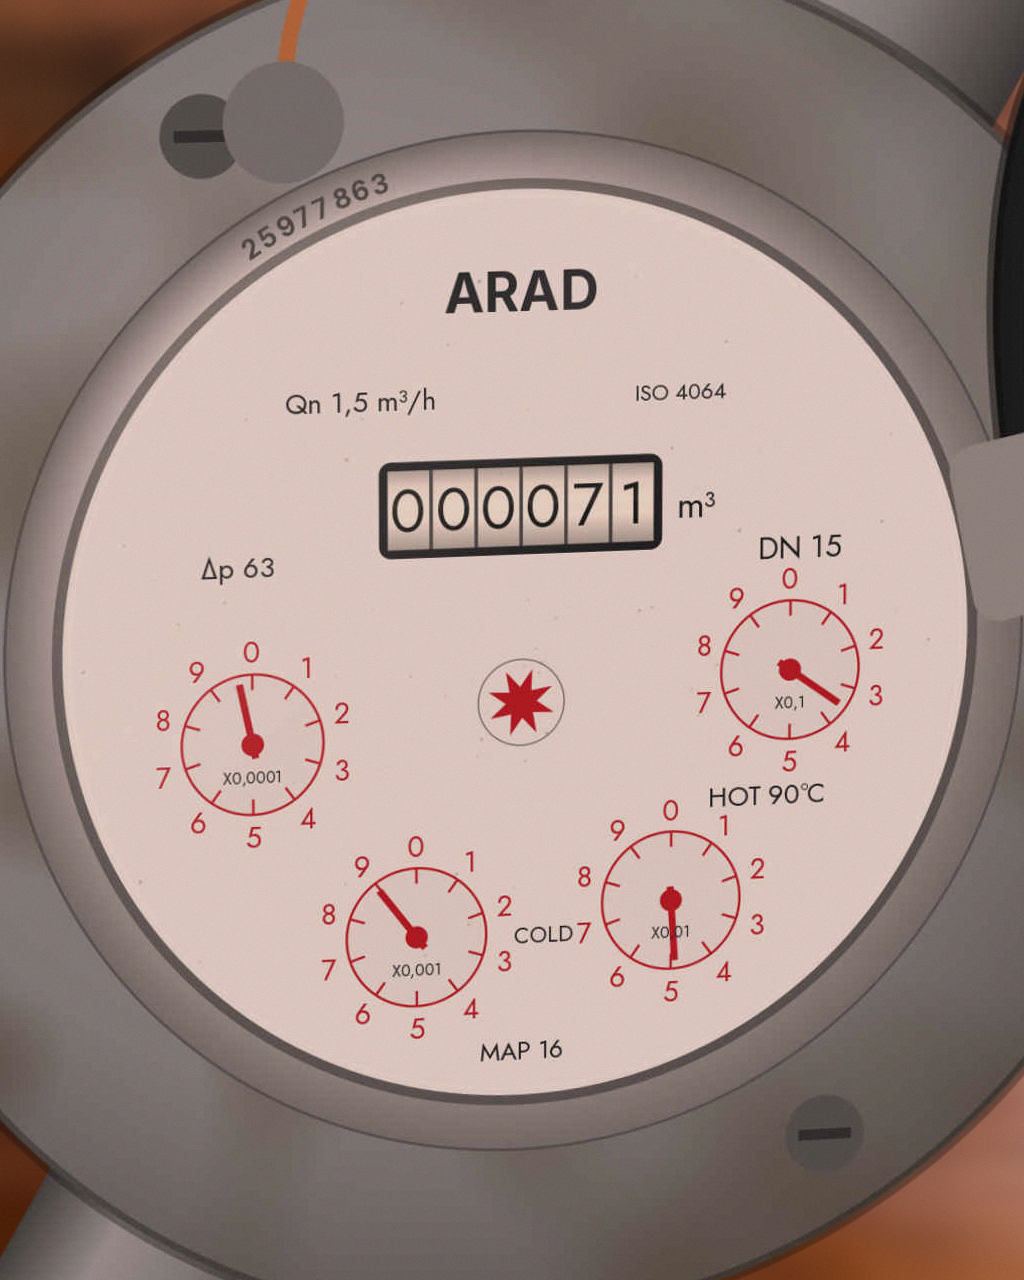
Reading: 71.3489 m³
